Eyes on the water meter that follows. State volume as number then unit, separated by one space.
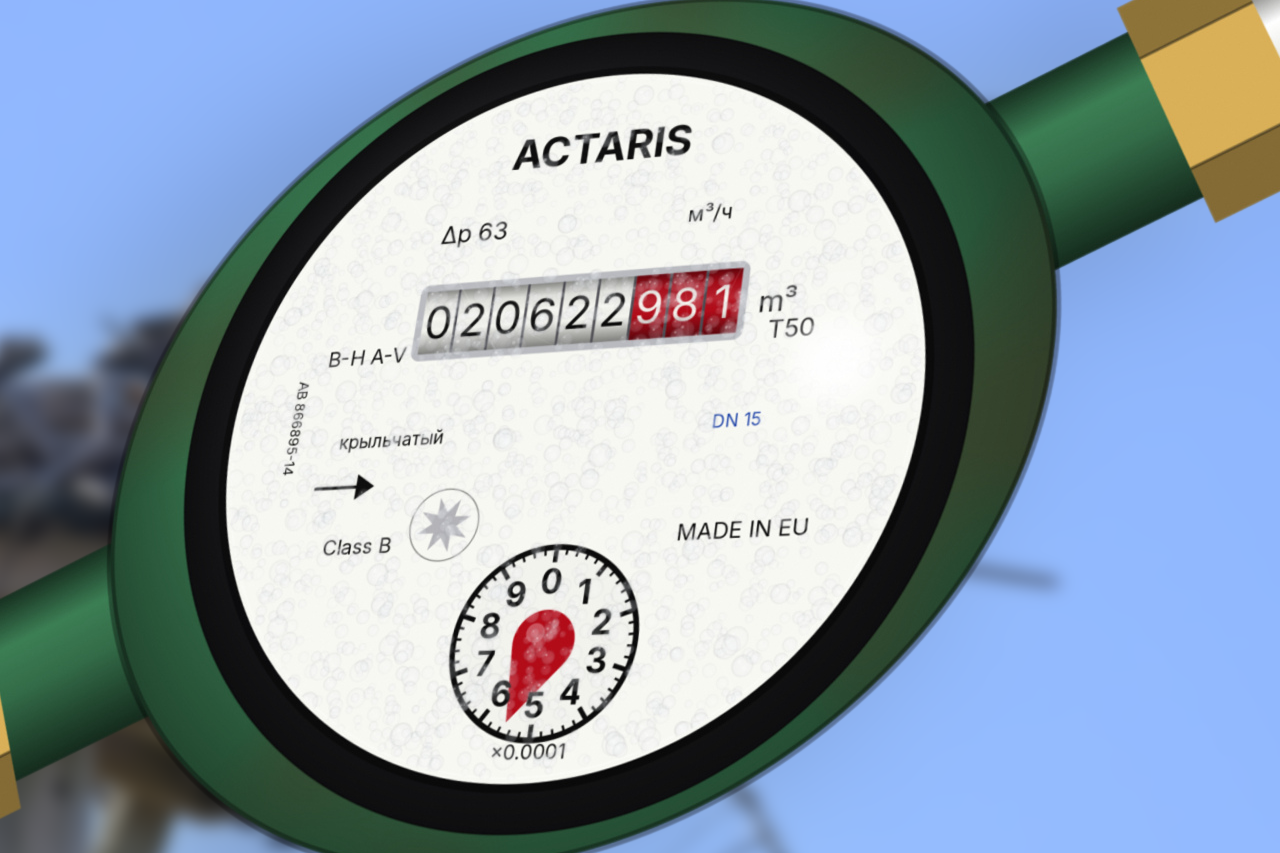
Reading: 20622.9815 m³
